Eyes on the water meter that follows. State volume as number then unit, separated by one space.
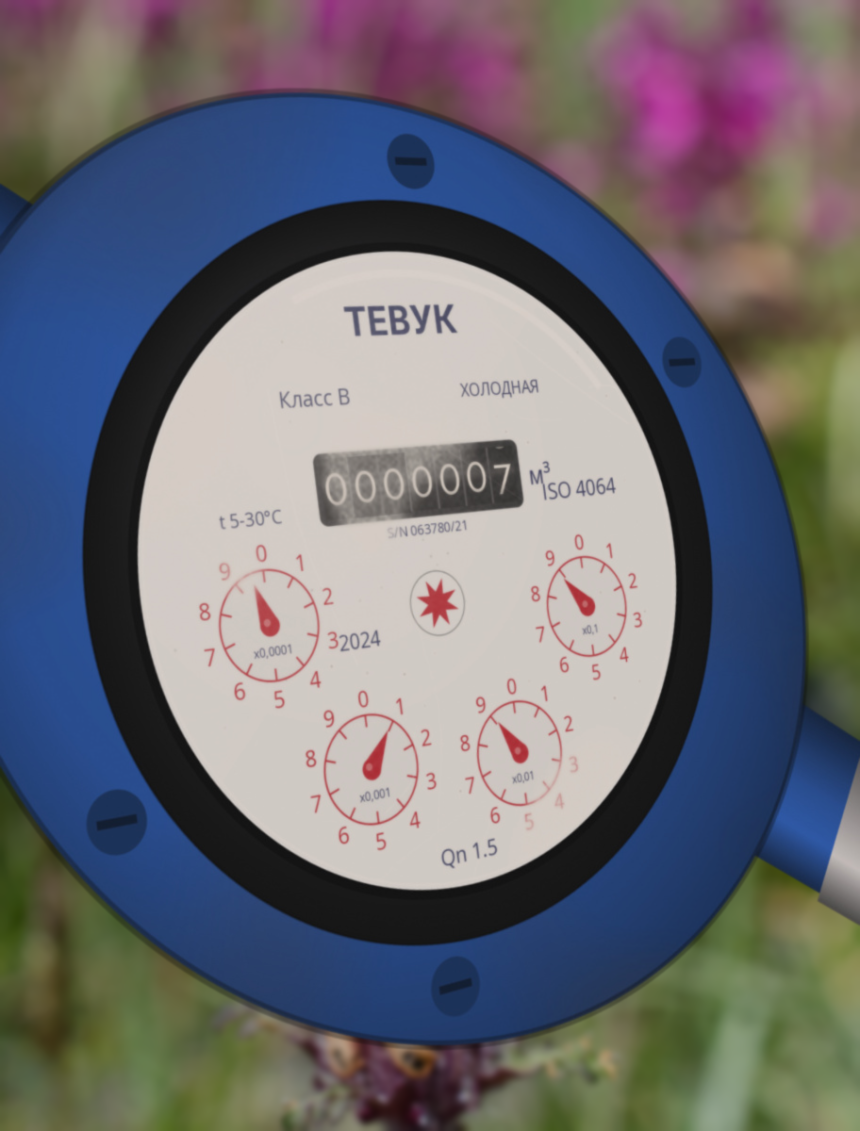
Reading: 6.8909 m³
